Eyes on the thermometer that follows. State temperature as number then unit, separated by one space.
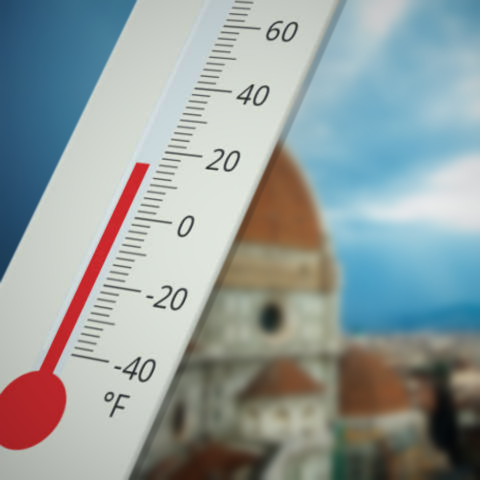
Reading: 16 °F
